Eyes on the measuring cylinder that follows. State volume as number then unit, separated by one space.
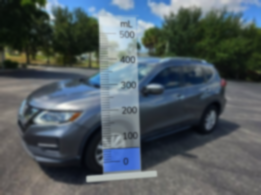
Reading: 50 mL
